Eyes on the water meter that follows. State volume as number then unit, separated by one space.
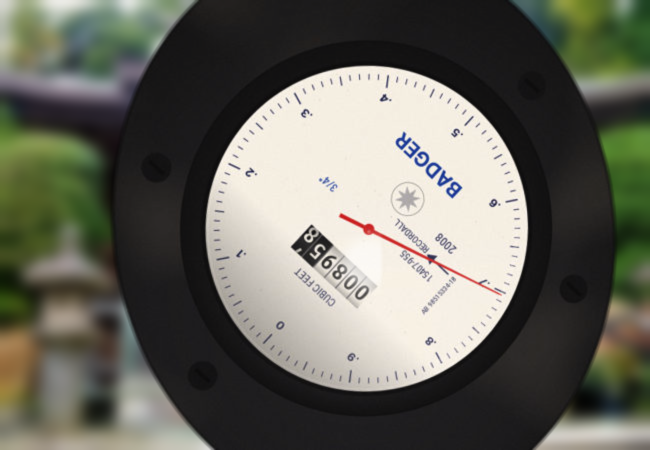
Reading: 8957.70 ft³
